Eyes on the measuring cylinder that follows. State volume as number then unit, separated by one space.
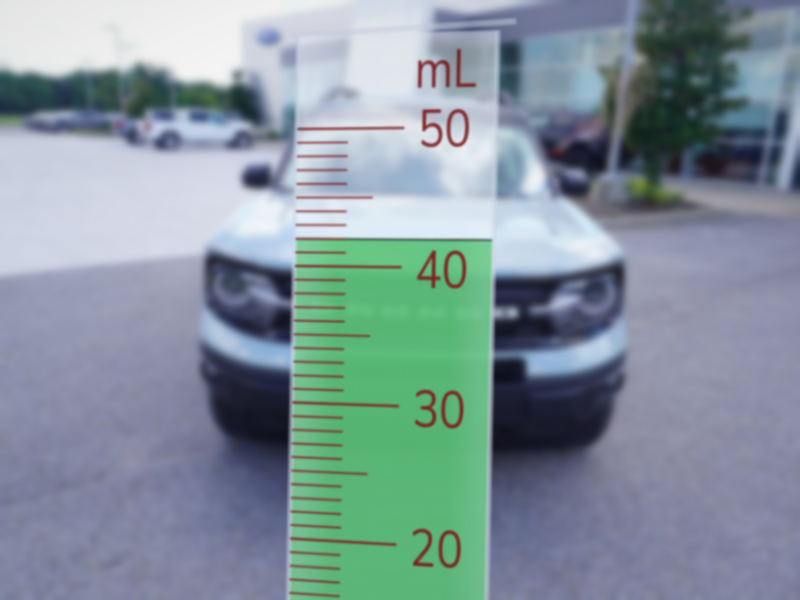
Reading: 42 mL
